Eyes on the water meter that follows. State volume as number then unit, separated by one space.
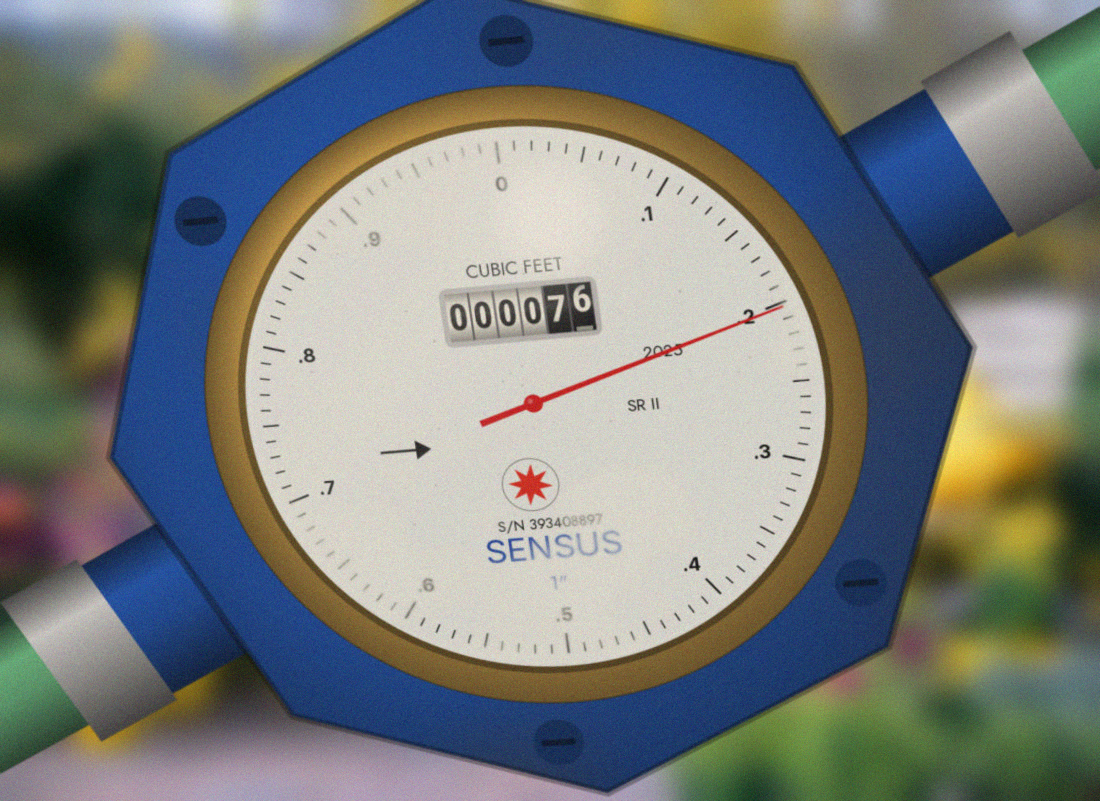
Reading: 76.20 ft³
